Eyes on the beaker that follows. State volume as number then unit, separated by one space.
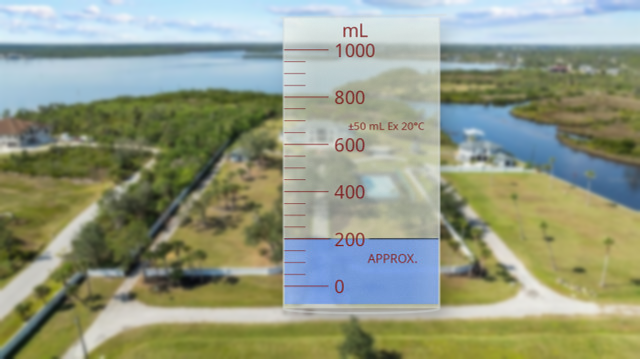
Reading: 200 mL
